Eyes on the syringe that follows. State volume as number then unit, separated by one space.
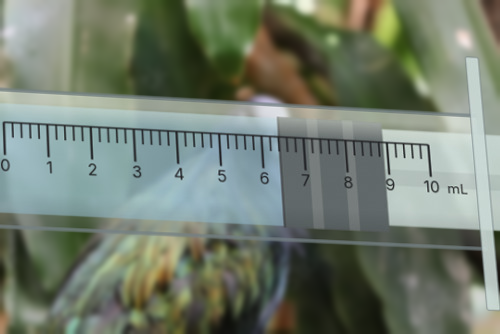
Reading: 6.4 mL
